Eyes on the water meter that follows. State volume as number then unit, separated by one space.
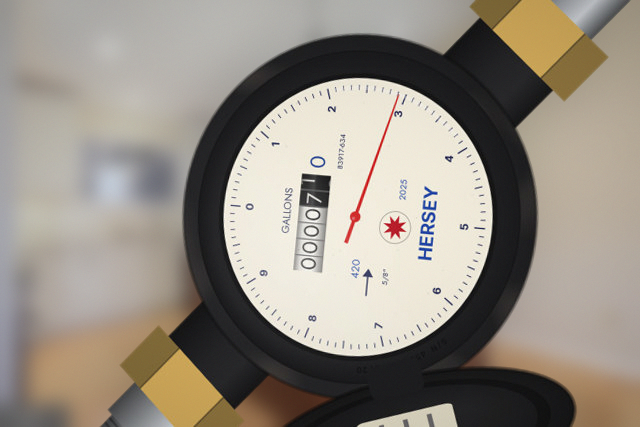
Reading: 712.9 gal
